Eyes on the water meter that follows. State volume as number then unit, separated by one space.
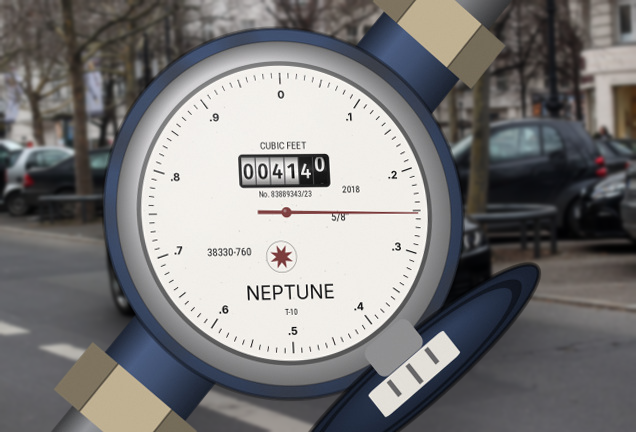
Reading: 4140.25 ft³
